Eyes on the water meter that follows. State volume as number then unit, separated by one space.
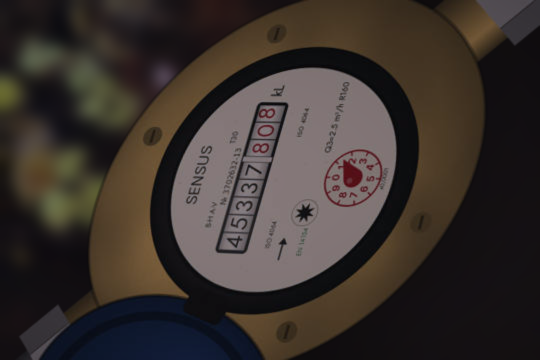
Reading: 45337.8081 kL
